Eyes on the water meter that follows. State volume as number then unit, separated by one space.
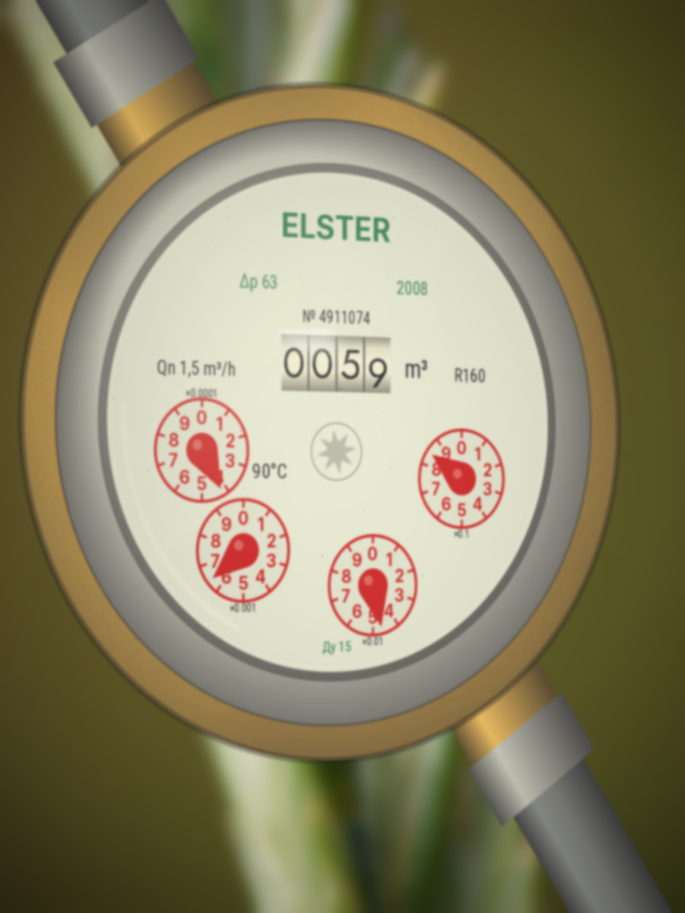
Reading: 58.8464 m³
